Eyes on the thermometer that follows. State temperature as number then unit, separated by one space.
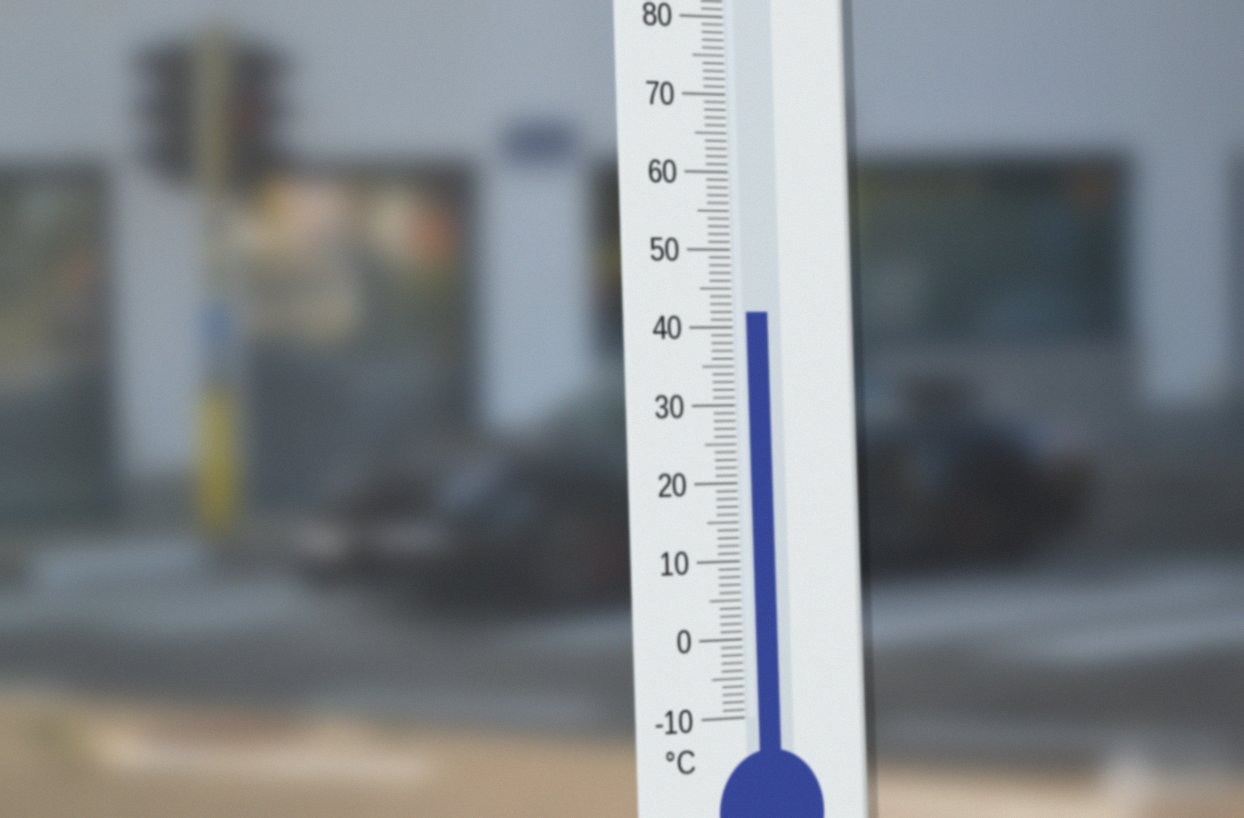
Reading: 42 °C
